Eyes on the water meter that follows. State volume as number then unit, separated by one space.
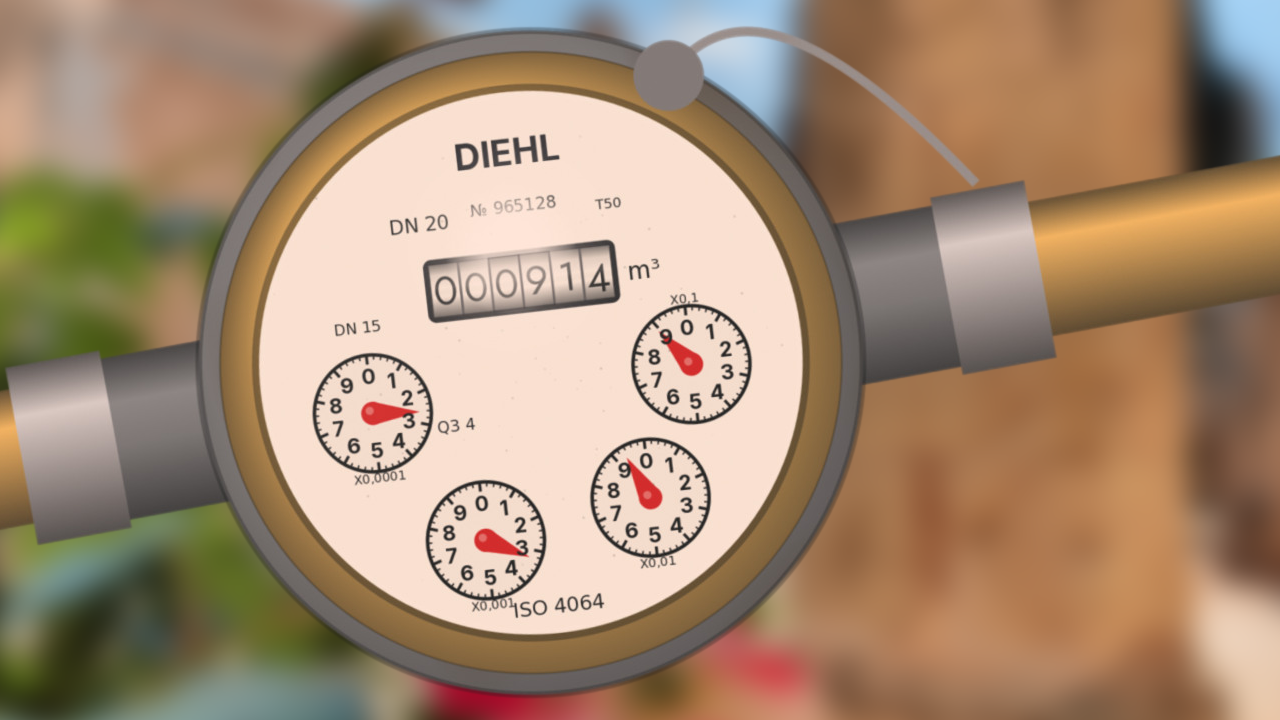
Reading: 913.8932 m³
